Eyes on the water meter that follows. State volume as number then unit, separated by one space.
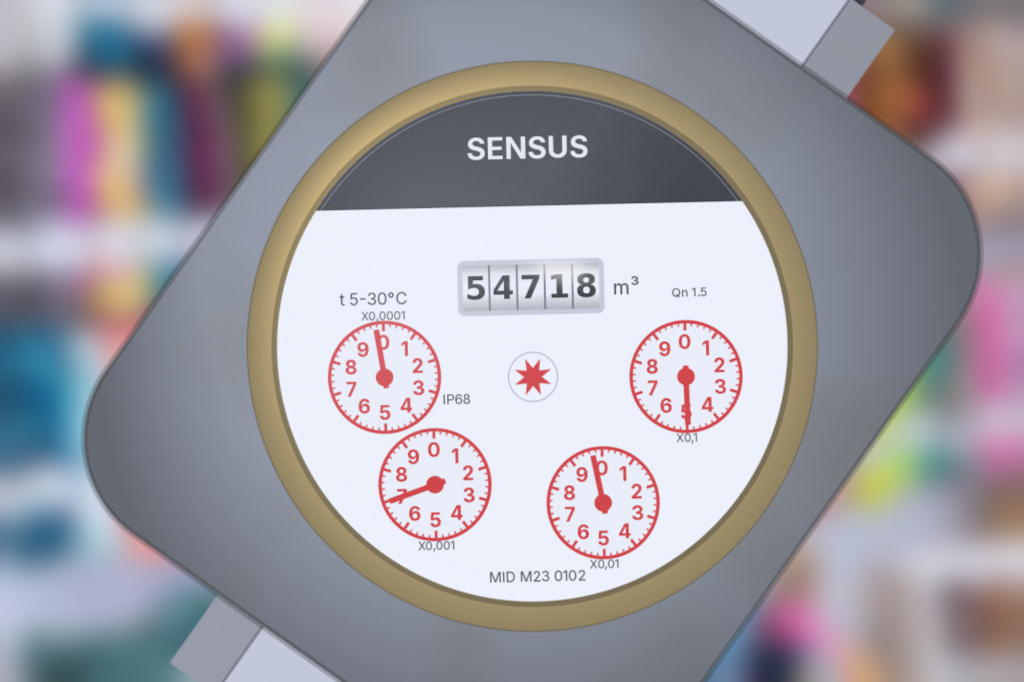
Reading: 54718.4969 m³
